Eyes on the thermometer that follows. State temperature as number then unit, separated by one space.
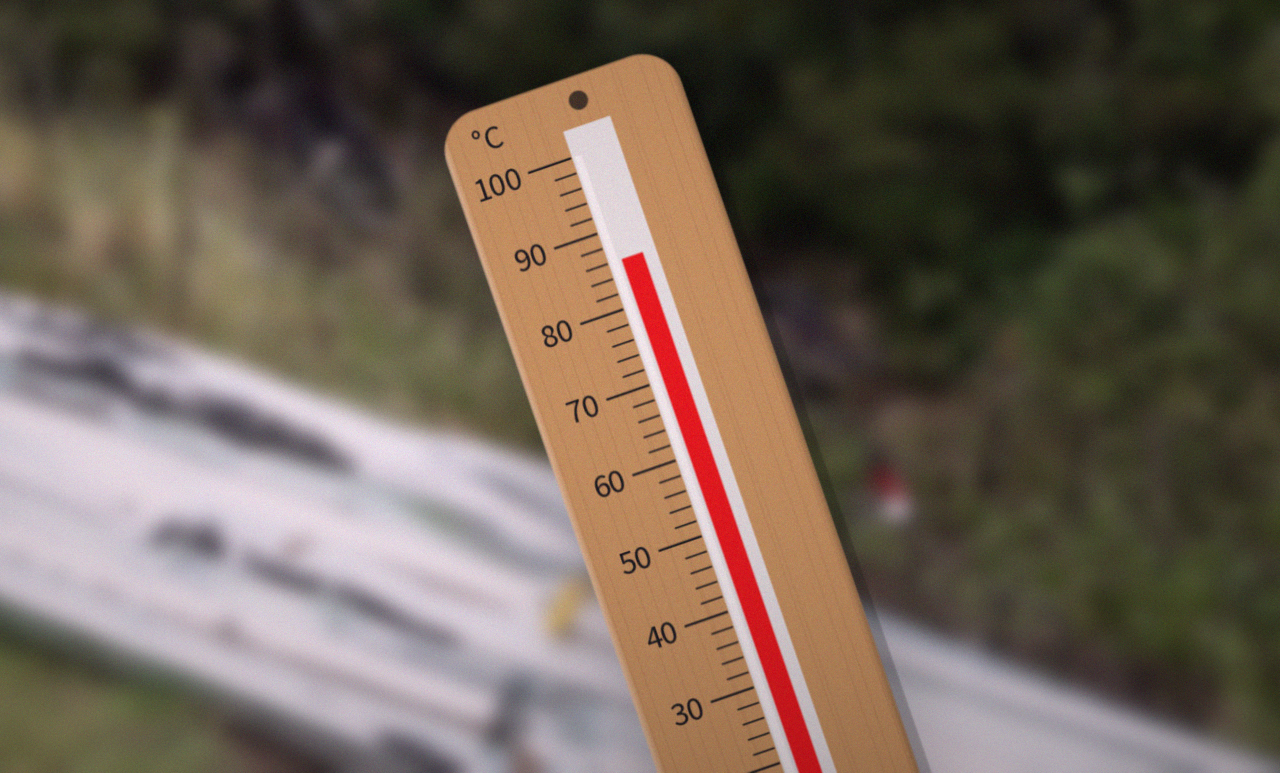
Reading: 86 °C
